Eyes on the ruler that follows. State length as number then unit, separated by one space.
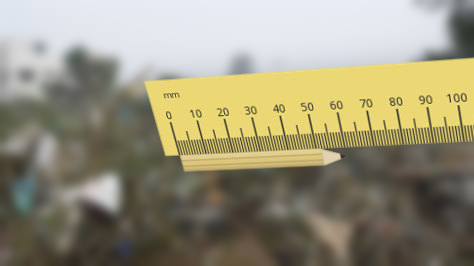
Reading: 60 mm
